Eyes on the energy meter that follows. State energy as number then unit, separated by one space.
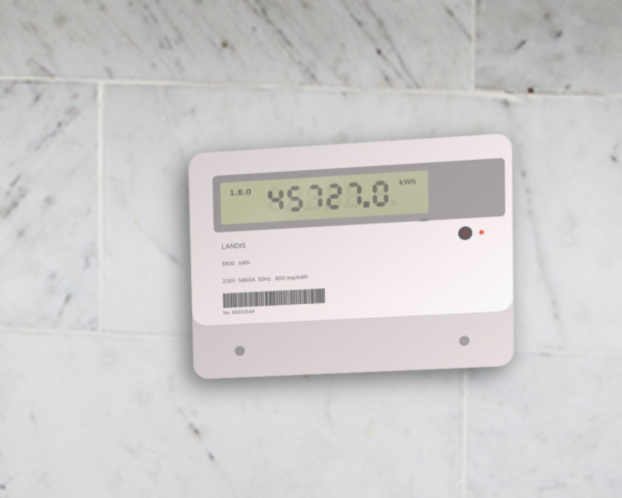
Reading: 45727.0 kWh
